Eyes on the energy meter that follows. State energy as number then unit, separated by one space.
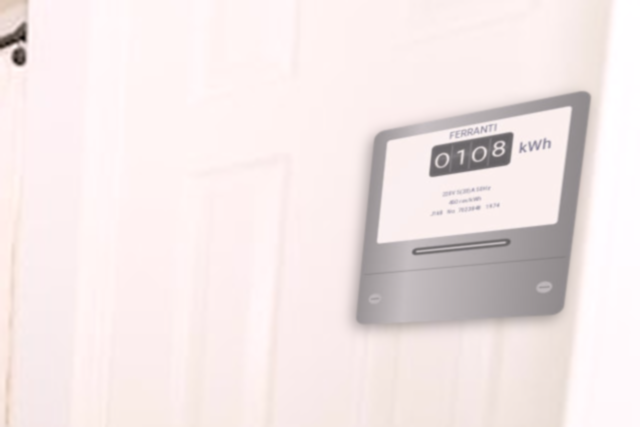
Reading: 108 kWh
